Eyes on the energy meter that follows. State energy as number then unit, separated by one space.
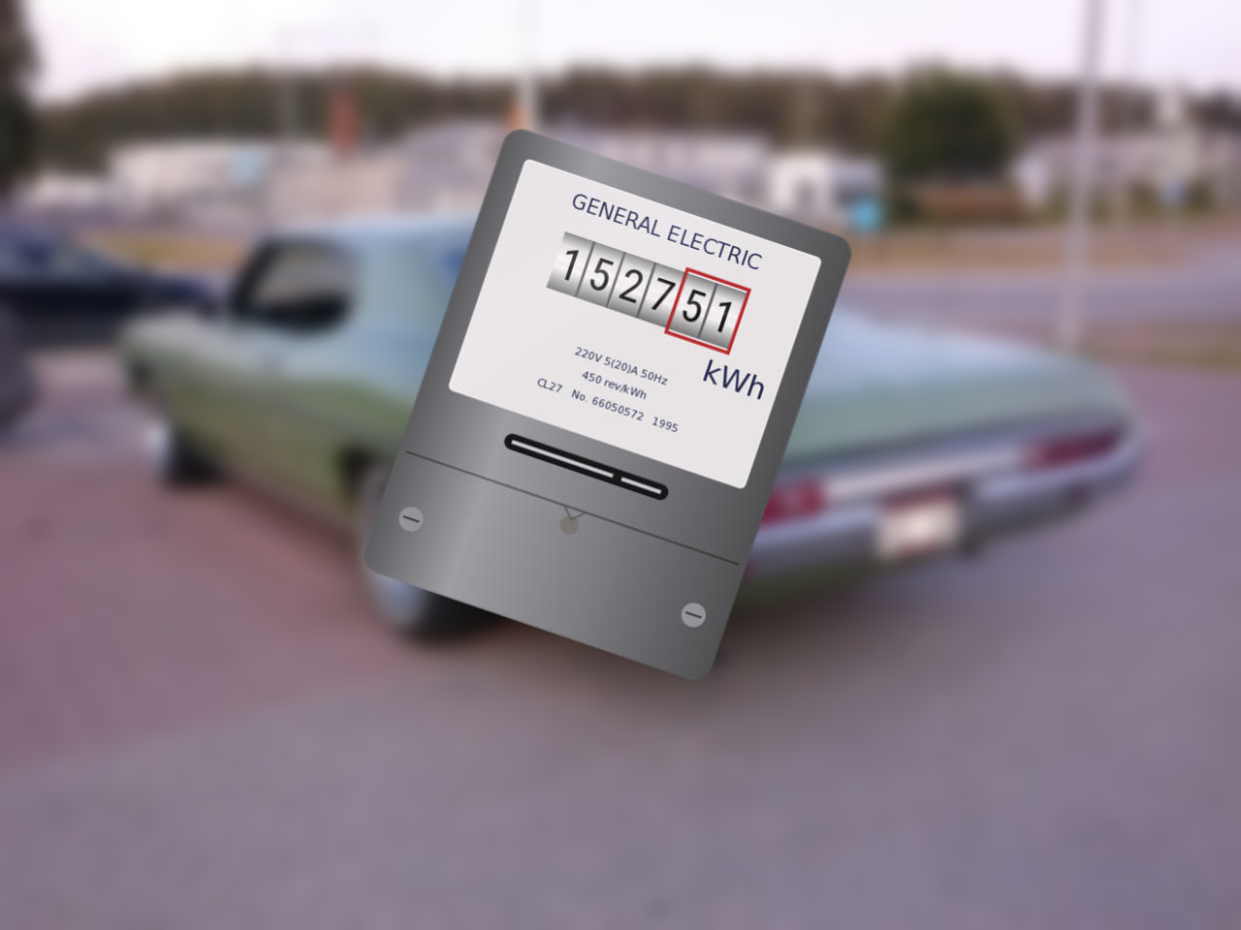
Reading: 1527.51 kWh
